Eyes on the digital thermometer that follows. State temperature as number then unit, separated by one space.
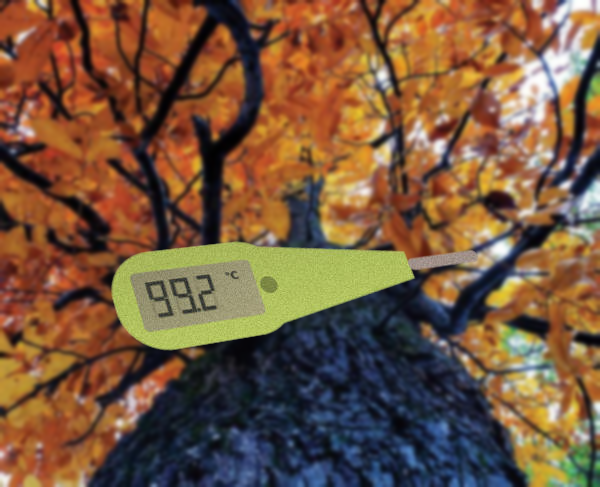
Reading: 99.2 °C
